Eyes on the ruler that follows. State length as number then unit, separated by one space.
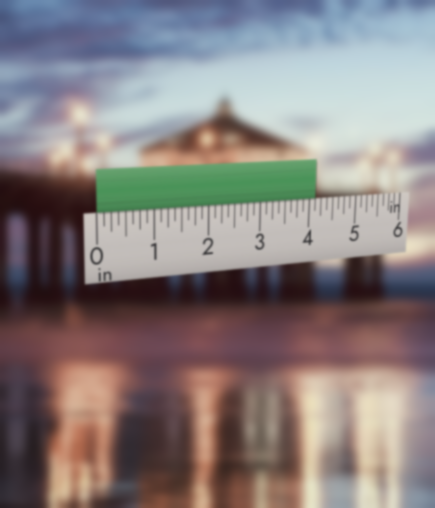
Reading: 4.125 in
